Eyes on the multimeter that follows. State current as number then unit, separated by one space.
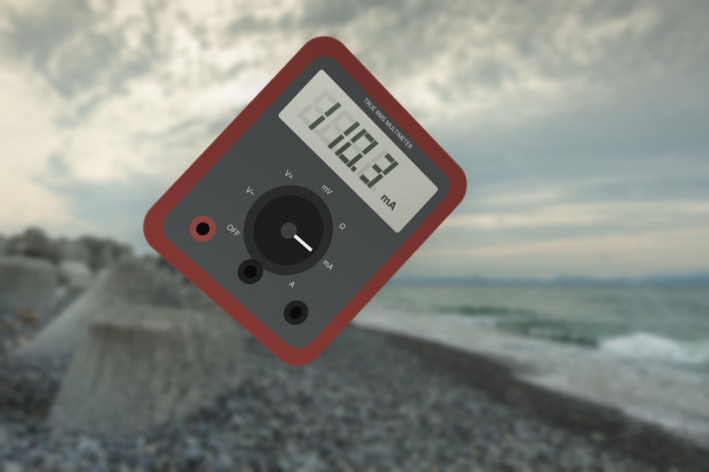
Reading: 110.3 mA
